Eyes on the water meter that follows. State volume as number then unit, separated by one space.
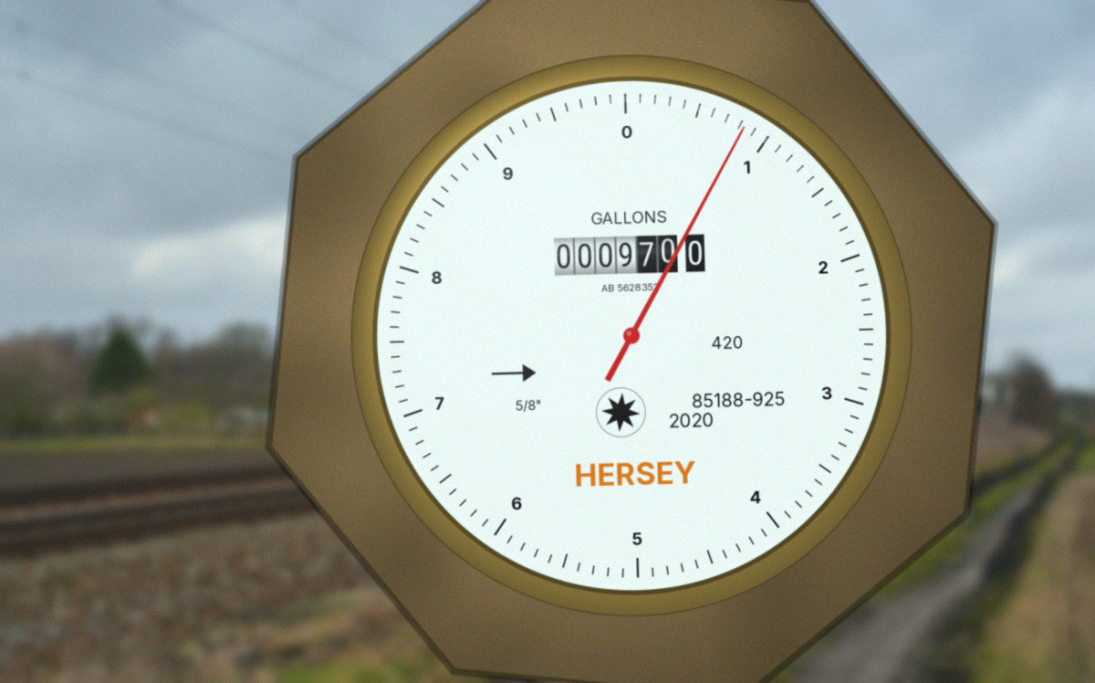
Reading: 9700.8 gal
